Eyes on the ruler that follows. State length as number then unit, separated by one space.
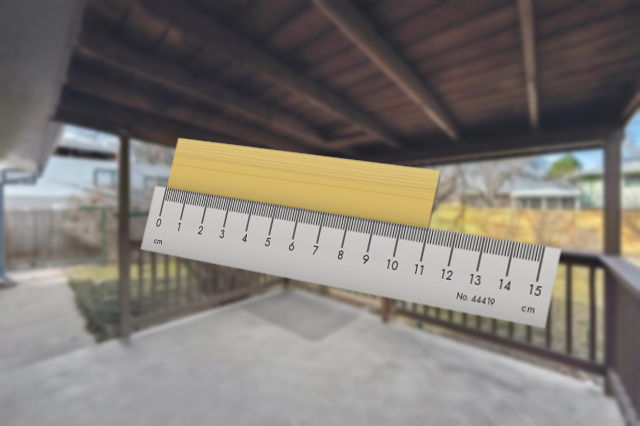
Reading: 11 cm
